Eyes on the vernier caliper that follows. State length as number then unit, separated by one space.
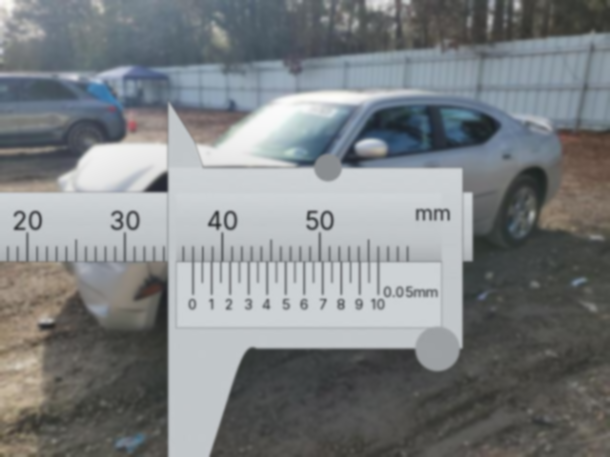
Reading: 37.0 mm
